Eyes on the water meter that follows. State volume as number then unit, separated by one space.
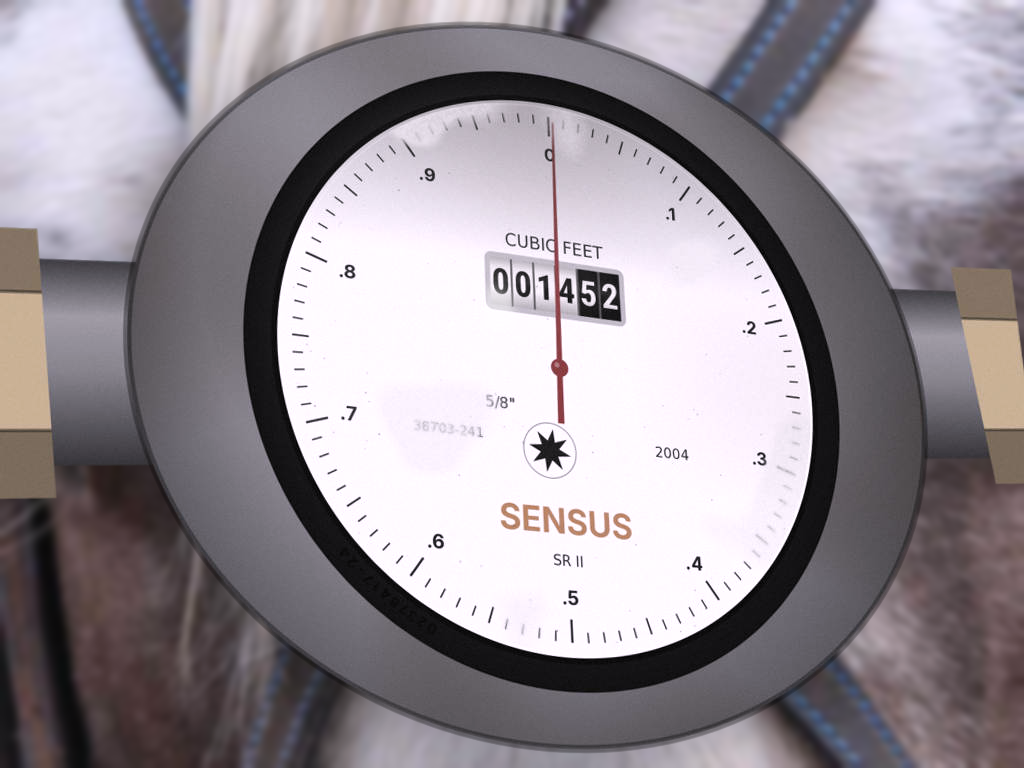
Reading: 1452.00 ft³
